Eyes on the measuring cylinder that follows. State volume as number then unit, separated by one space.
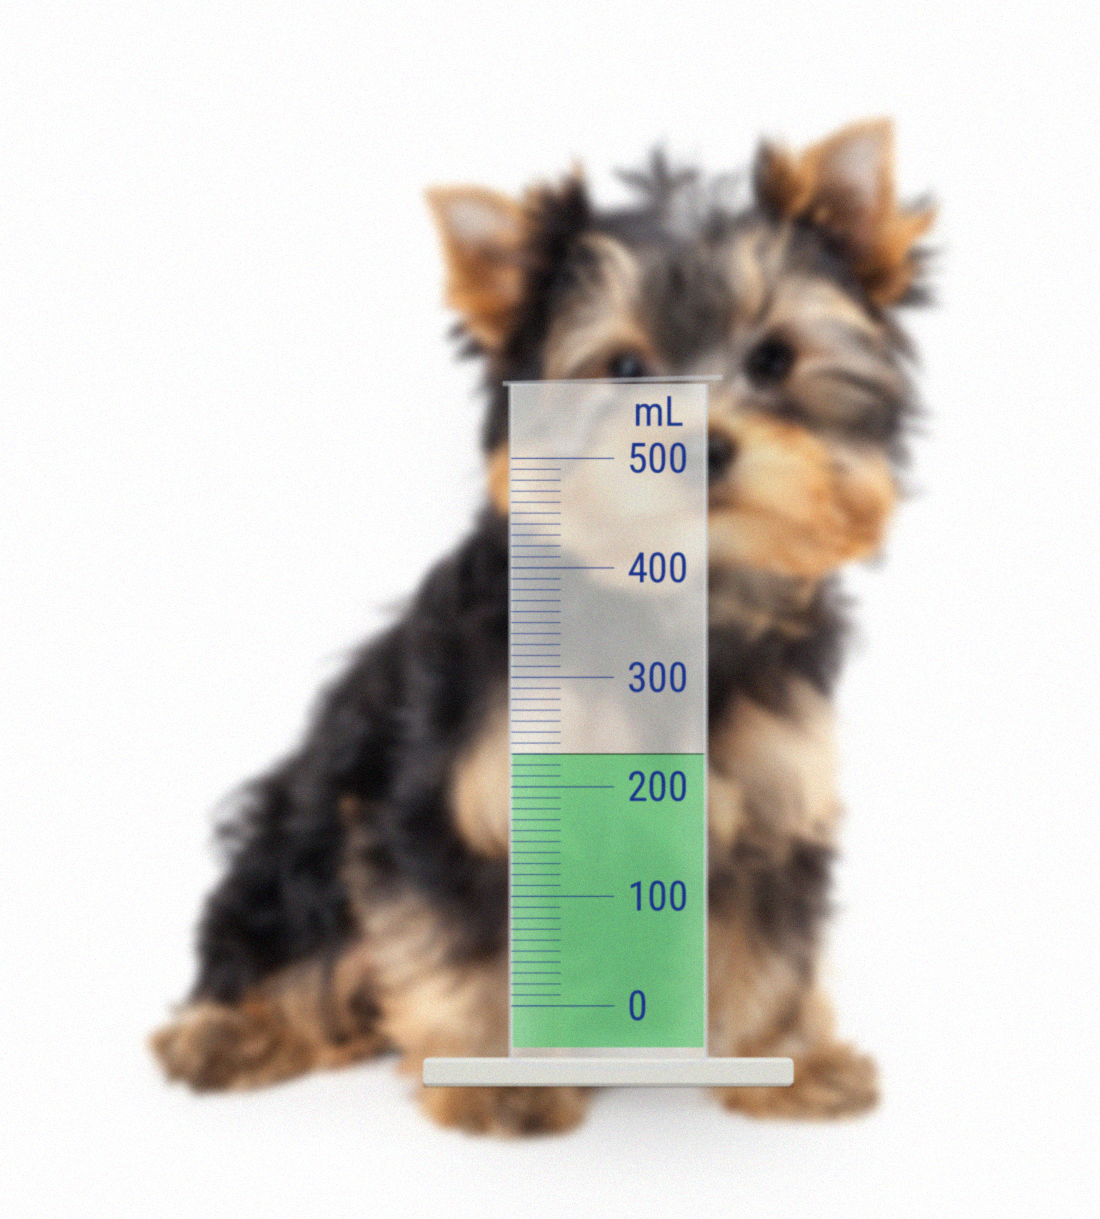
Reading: 230 mL
